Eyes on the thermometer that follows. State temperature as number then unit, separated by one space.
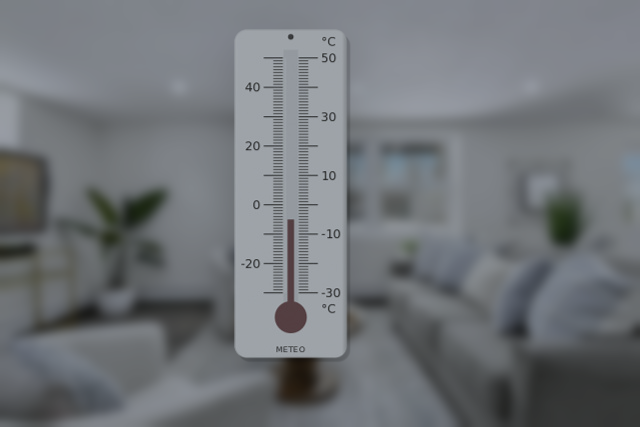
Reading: -5 °C
